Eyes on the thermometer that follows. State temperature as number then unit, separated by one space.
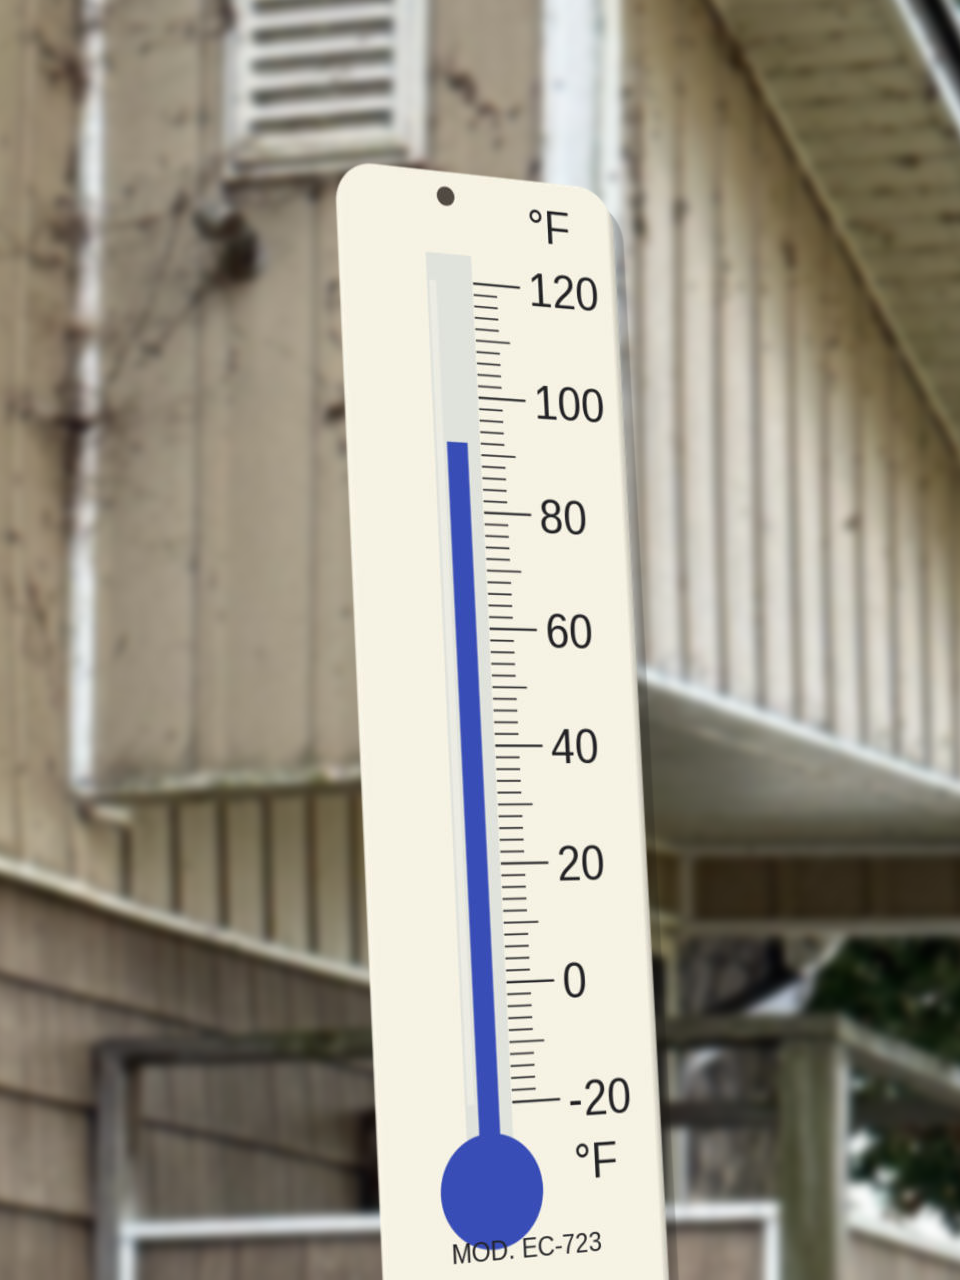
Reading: 92 °F
